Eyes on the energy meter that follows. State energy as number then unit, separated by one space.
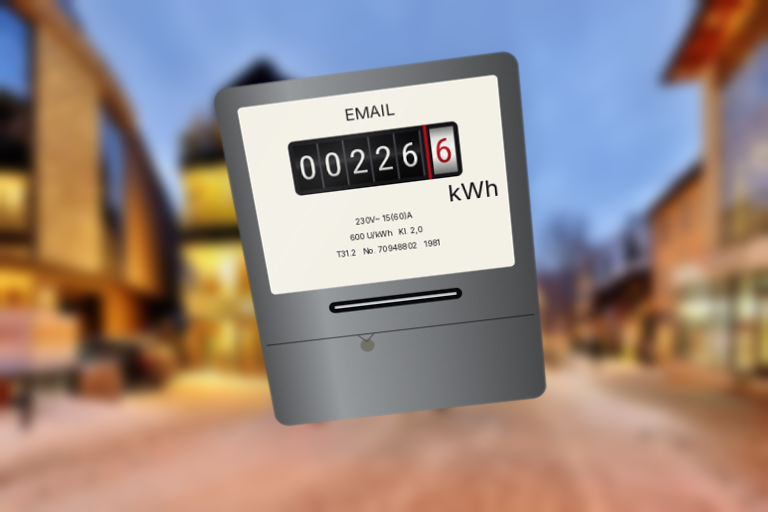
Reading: 226.6 kWh
